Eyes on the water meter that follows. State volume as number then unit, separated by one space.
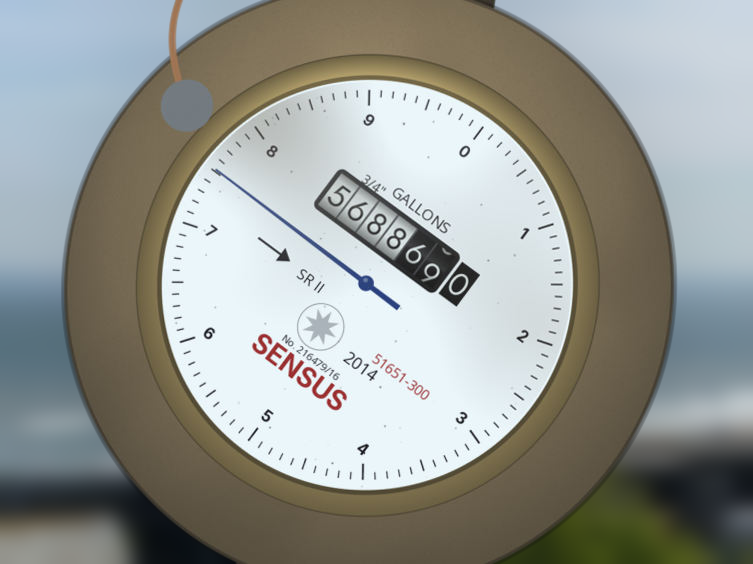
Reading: 5688687.5 gal
